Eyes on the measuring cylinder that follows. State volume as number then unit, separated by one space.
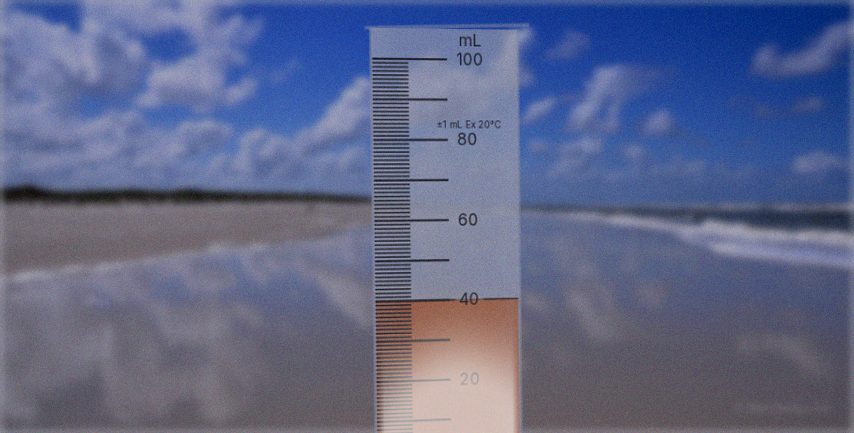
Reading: 40 mL
